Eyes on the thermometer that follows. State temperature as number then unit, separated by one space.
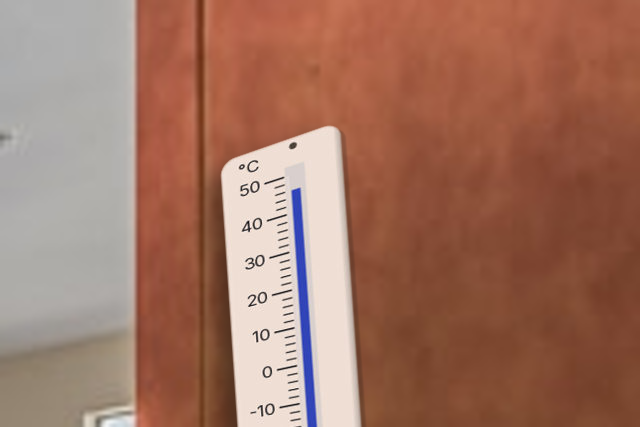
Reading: 46 °C
